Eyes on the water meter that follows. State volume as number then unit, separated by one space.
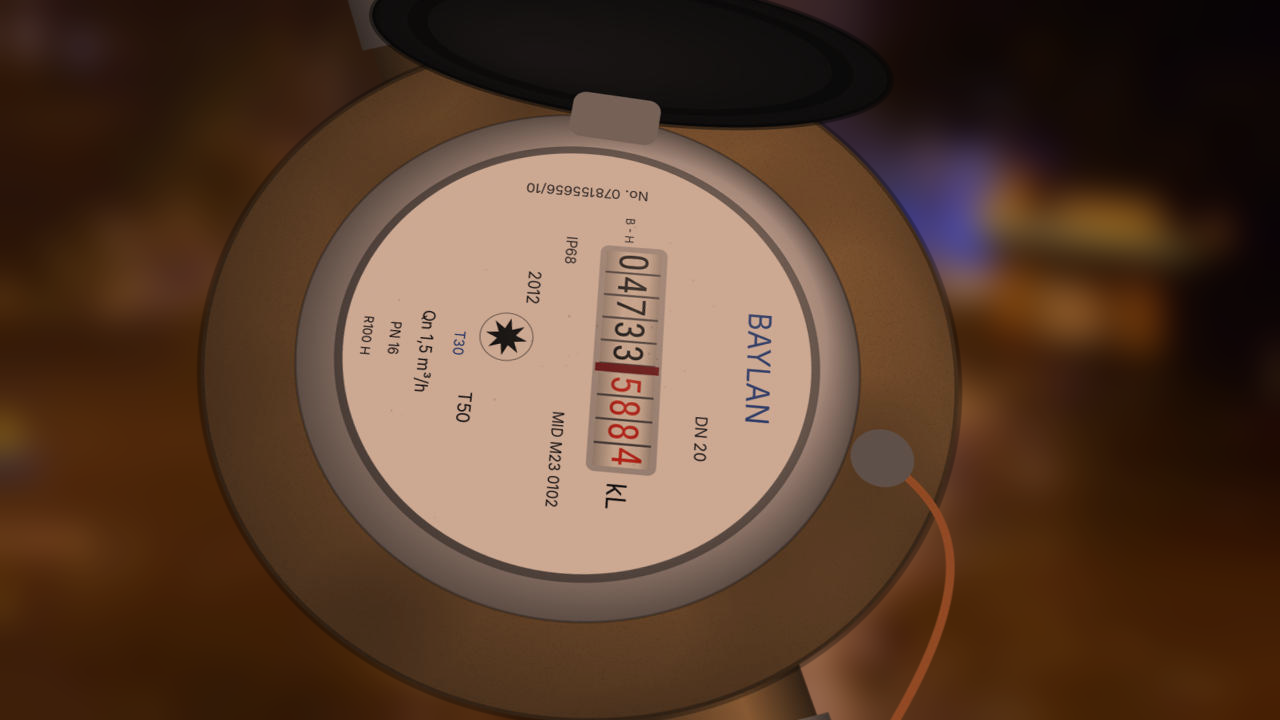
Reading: 4733.5884 kL
